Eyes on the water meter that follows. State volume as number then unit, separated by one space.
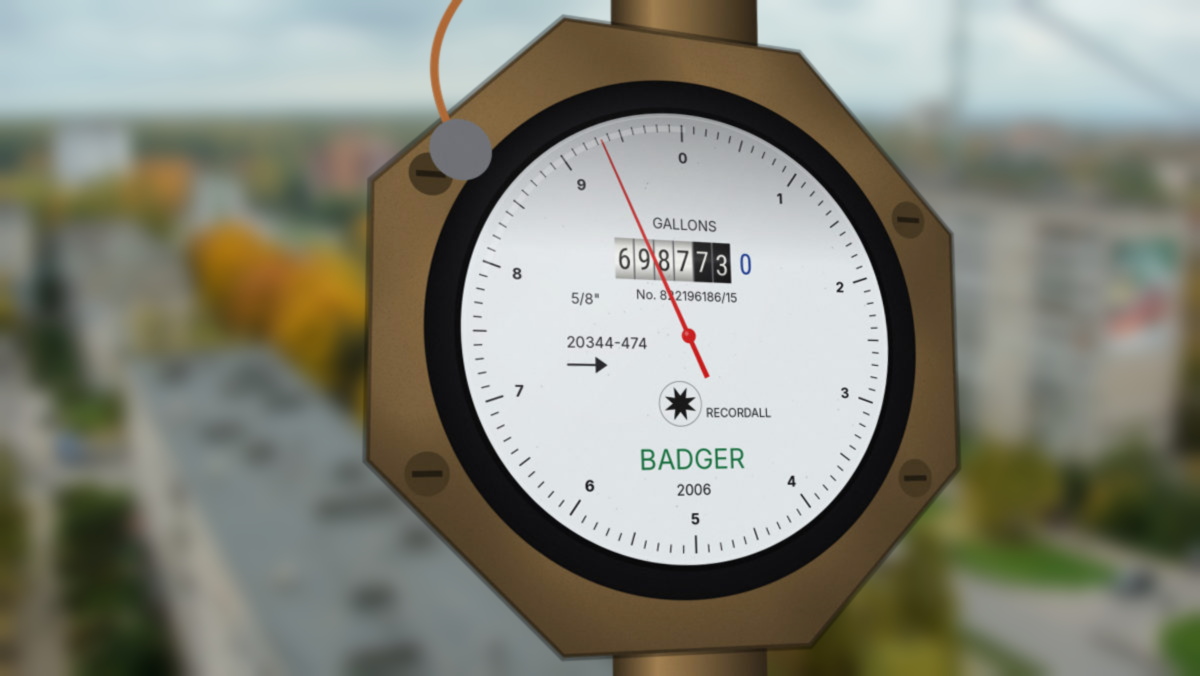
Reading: 6987729.3 gal
